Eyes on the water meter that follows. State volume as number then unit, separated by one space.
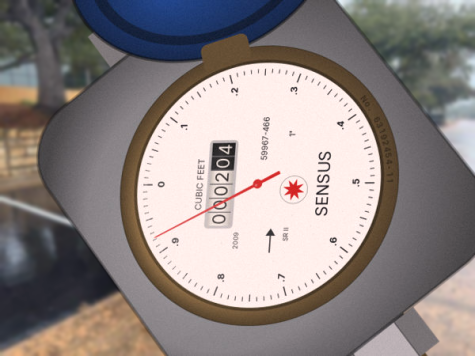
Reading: 203.92 ft³
